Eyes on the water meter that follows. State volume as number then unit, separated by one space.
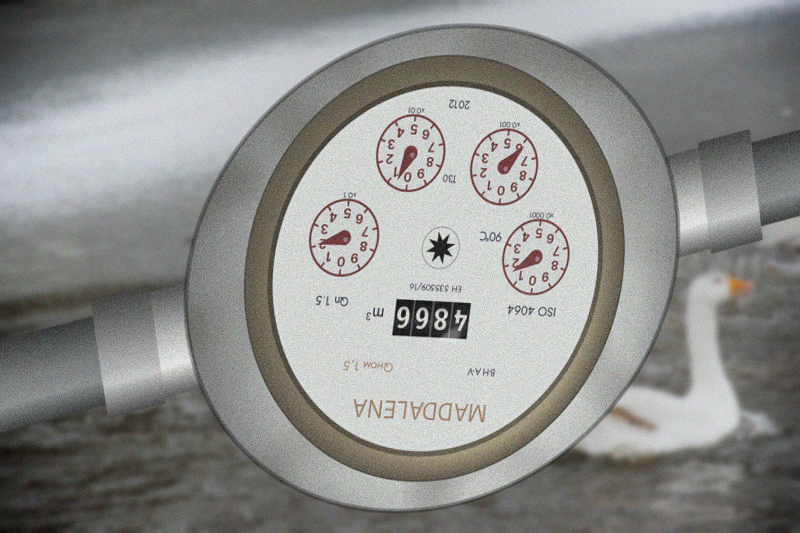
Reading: 4866.2061 m³
